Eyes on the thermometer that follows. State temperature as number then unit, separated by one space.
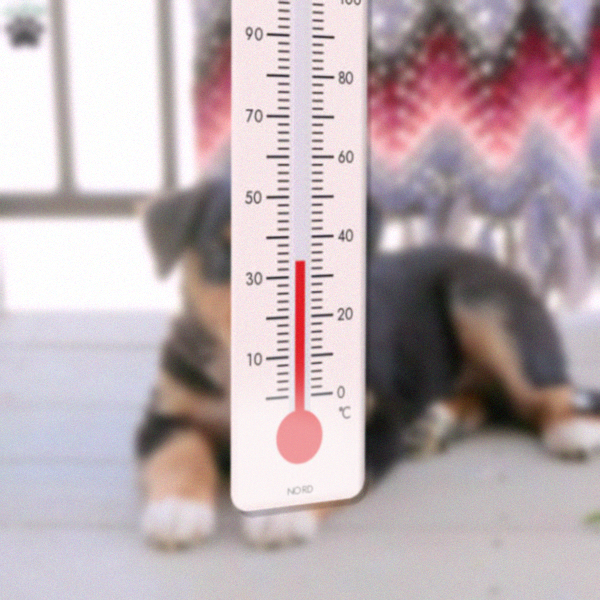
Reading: 34 °C
